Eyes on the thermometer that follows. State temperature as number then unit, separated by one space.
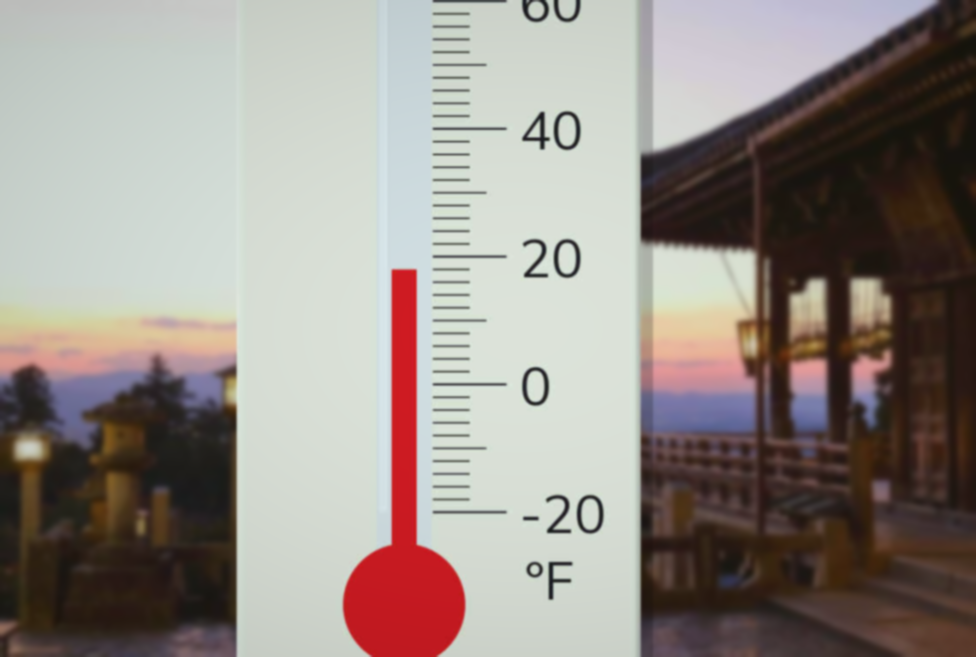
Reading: 18 °F
